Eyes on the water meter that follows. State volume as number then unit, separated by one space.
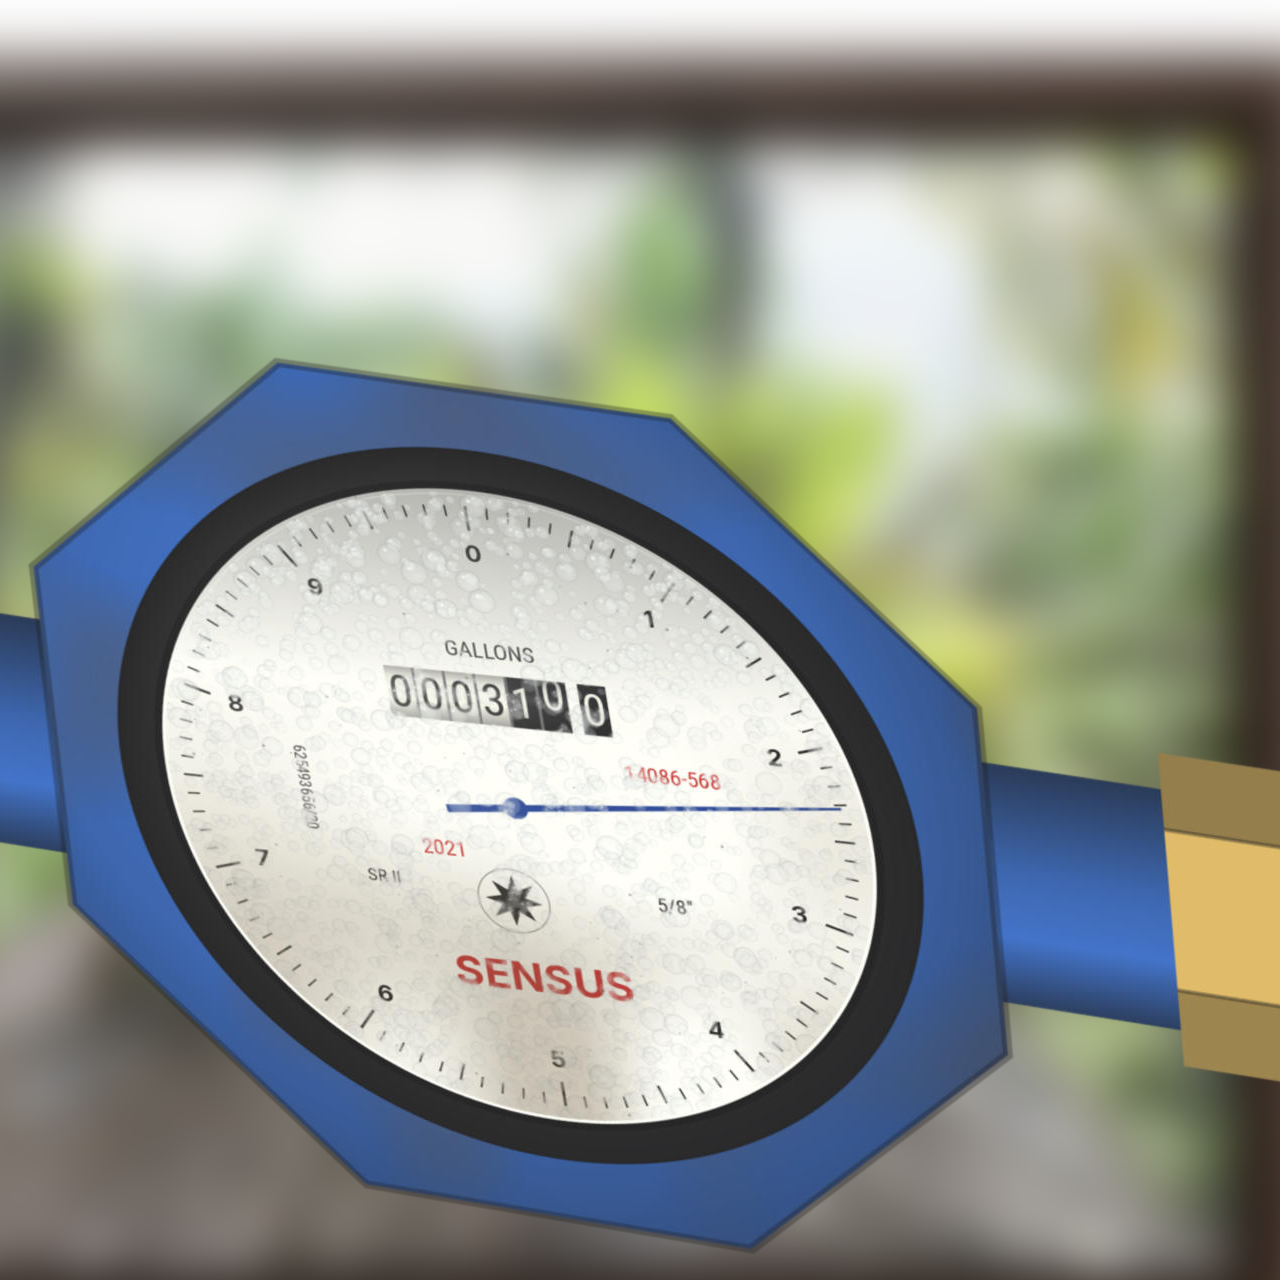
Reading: 3102.3 gal
